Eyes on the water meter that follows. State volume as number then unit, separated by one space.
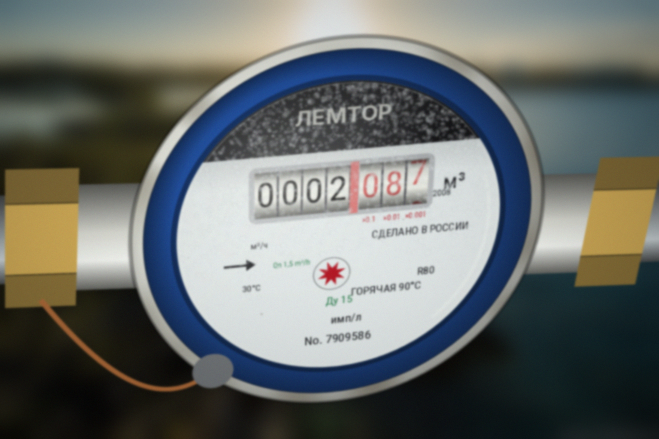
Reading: 2.087 m³
